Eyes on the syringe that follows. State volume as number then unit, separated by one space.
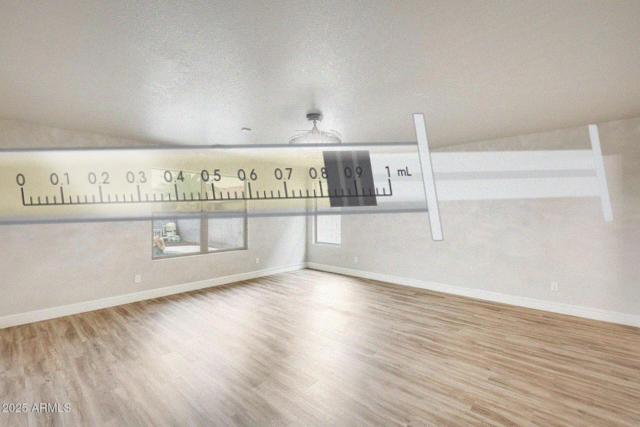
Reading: 0.82 mL
